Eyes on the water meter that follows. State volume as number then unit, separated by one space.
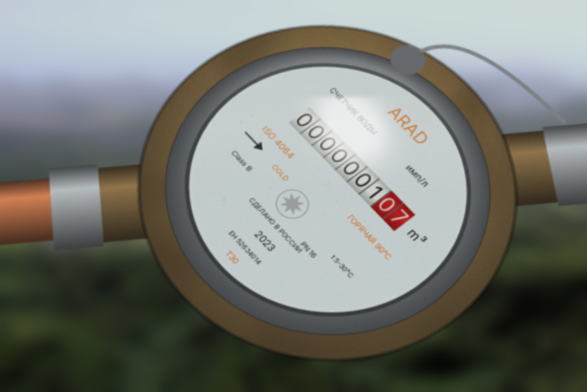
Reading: 1.07 m³
